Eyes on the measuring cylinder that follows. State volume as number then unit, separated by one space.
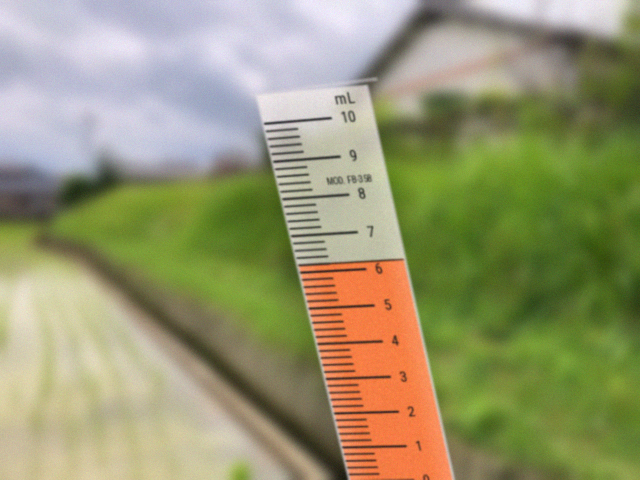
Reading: 6.2 mL
